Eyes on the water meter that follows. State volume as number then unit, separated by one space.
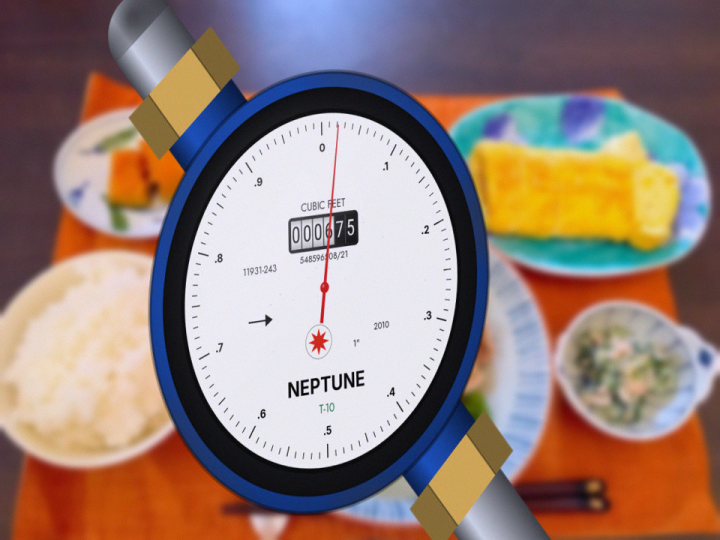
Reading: 675.02 ft³
